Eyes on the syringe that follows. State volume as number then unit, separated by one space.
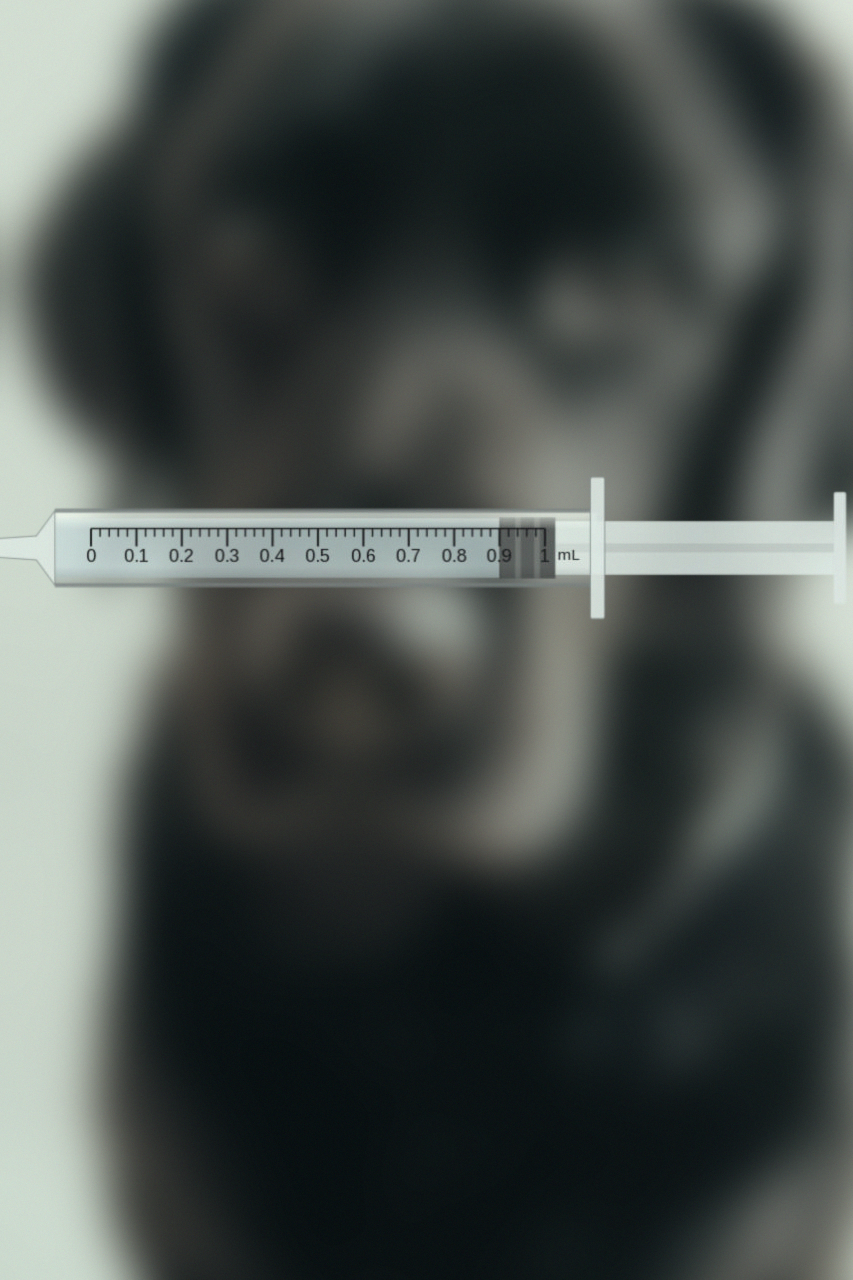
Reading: 0.9 mL
